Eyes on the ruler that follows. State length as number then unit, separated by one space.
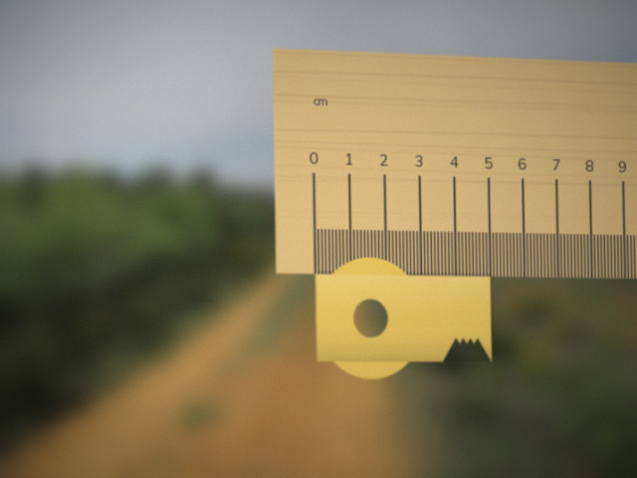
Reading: 5 cm
